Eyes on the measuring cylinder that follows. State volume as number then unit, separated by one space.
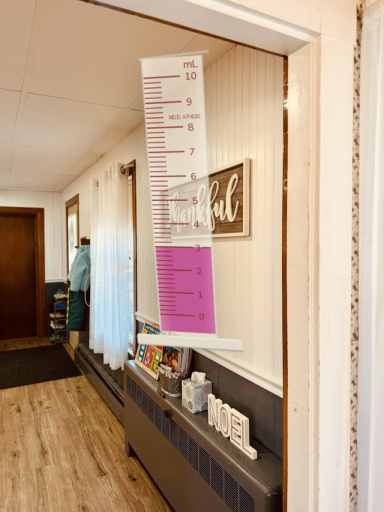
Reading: 3 mL
